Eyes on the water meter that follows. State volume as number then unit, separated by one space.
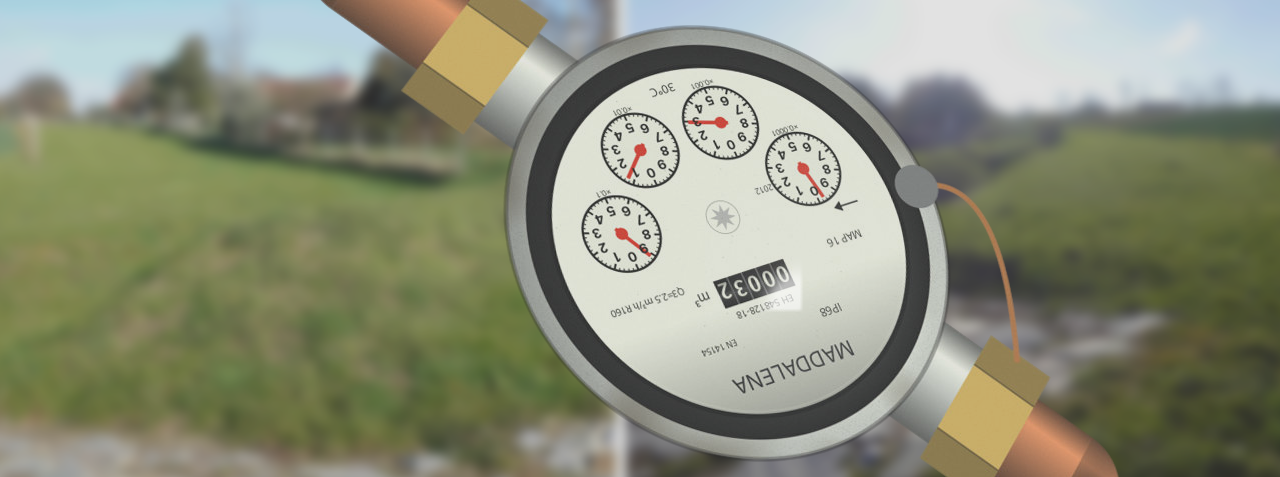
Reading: 31.9129 m³
